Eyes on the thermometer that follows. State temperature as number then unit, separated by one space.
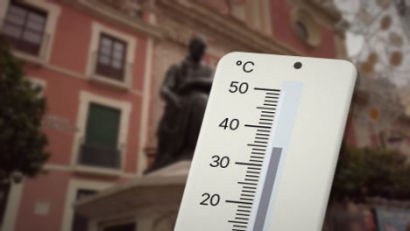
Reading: 35 °C
